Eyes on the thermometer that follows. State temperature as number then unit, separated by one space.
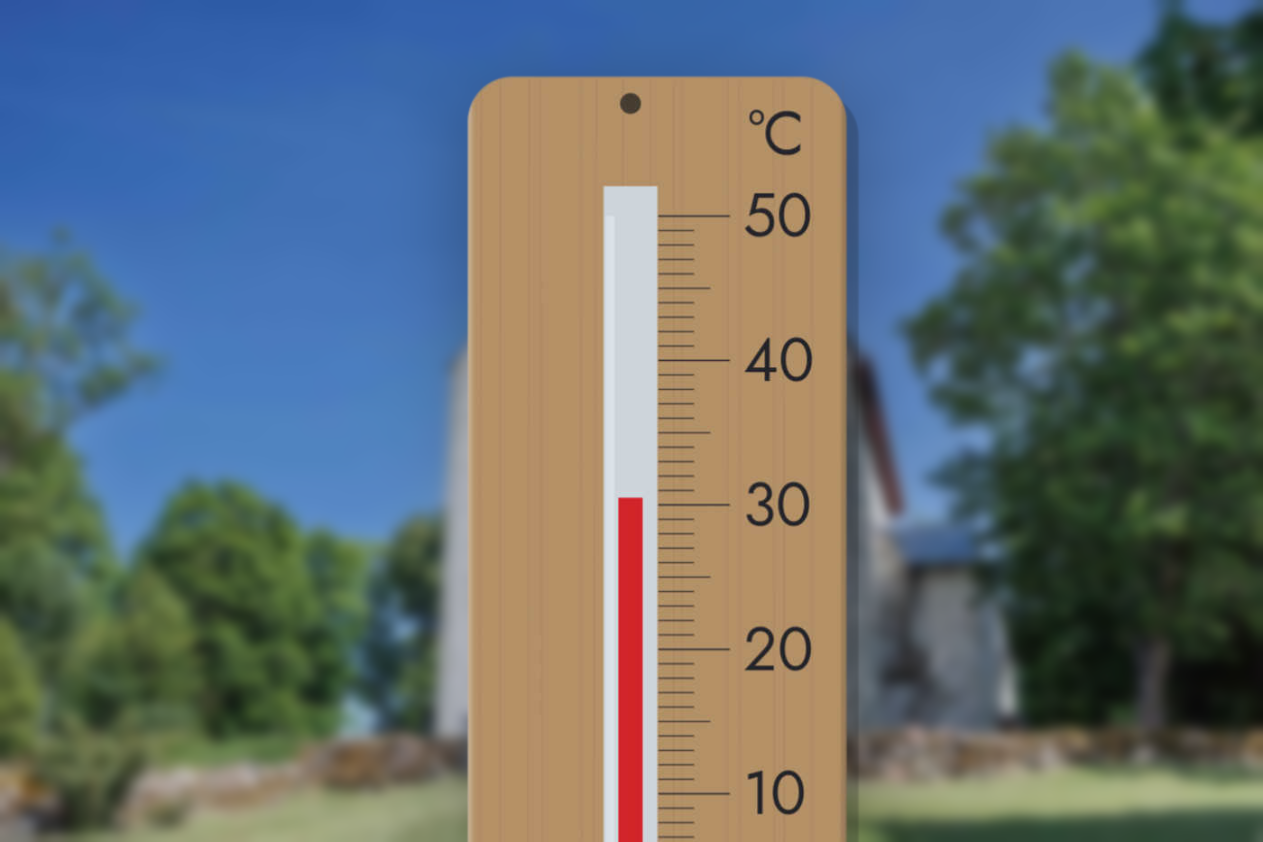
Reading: 30.5 °C
